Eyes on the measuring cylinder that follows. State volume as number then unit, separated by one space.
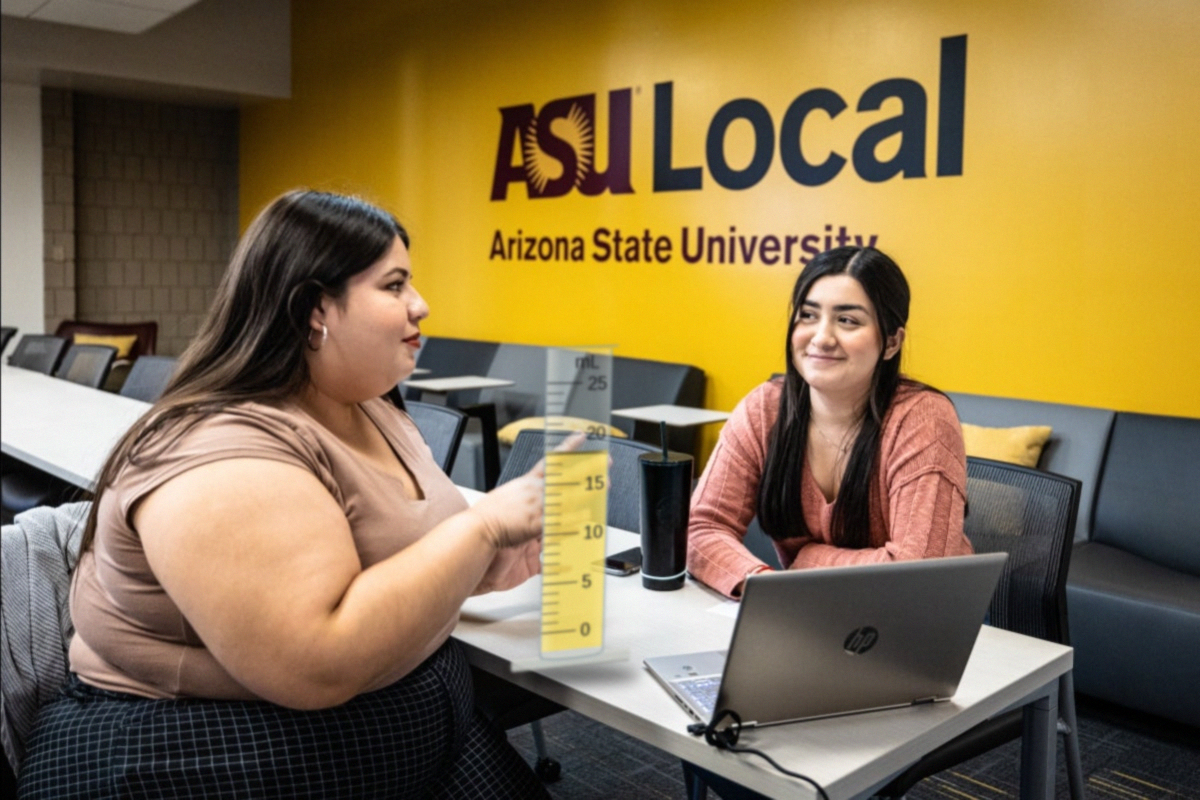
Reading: 18 mL
